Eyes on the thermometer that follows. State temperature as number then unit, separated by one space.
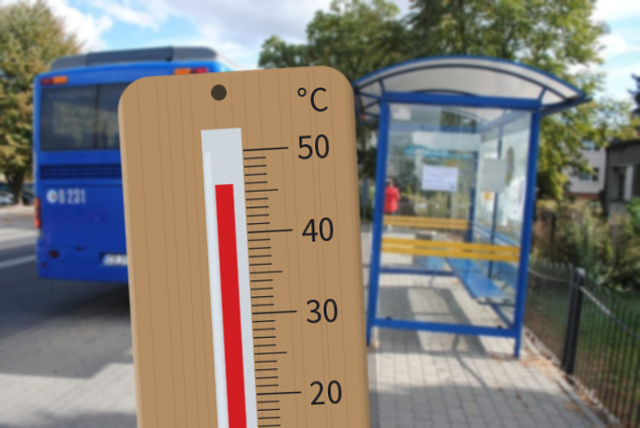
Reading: 46 °C
